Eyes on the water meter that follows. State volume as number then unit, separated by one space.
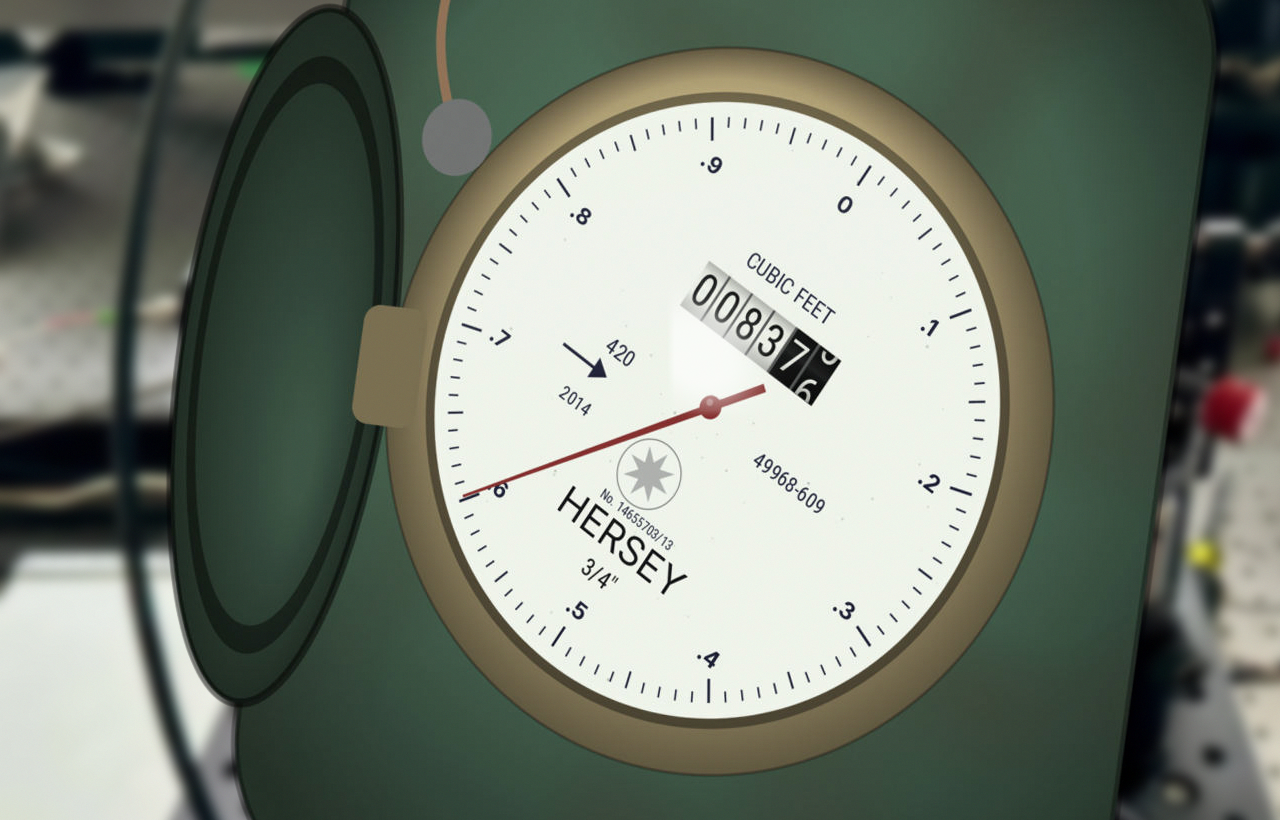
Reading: 8375.60 ft³
